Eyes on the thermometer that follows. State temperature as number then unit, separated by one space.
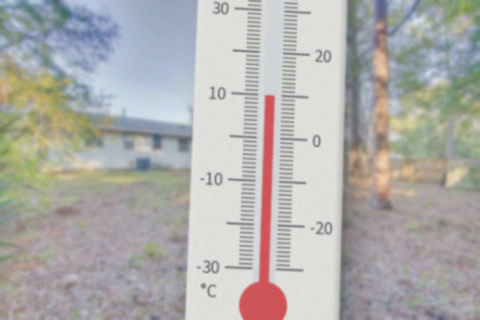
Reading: 10 °C
